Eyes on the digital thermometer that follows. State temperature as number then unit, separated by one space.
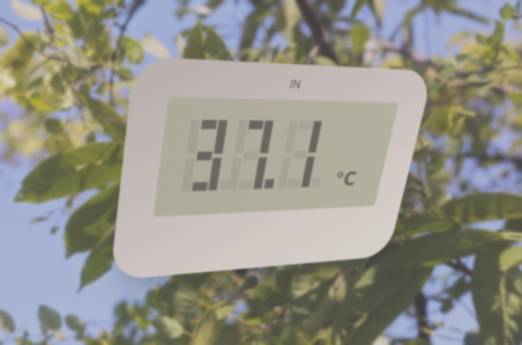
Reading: 37.1 °C
